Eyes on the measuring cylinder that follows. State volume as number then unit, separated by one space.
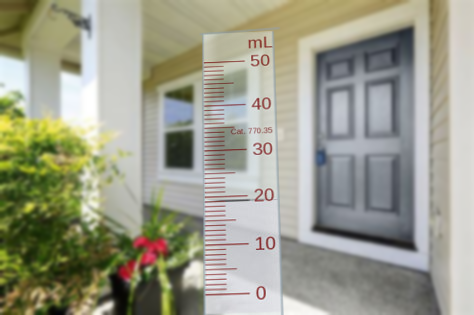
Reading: 19 mL
